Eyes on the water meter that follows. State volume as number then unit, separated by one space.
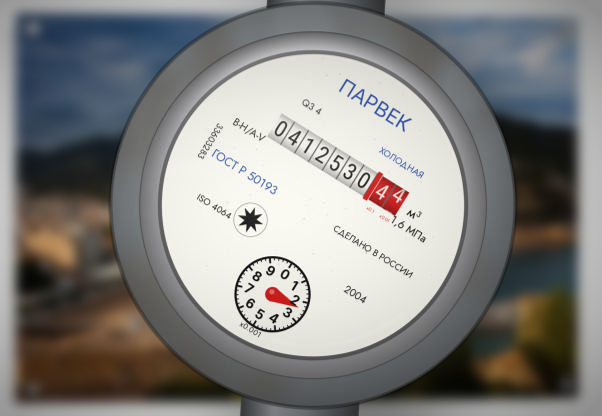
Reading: 412530.442 m³
